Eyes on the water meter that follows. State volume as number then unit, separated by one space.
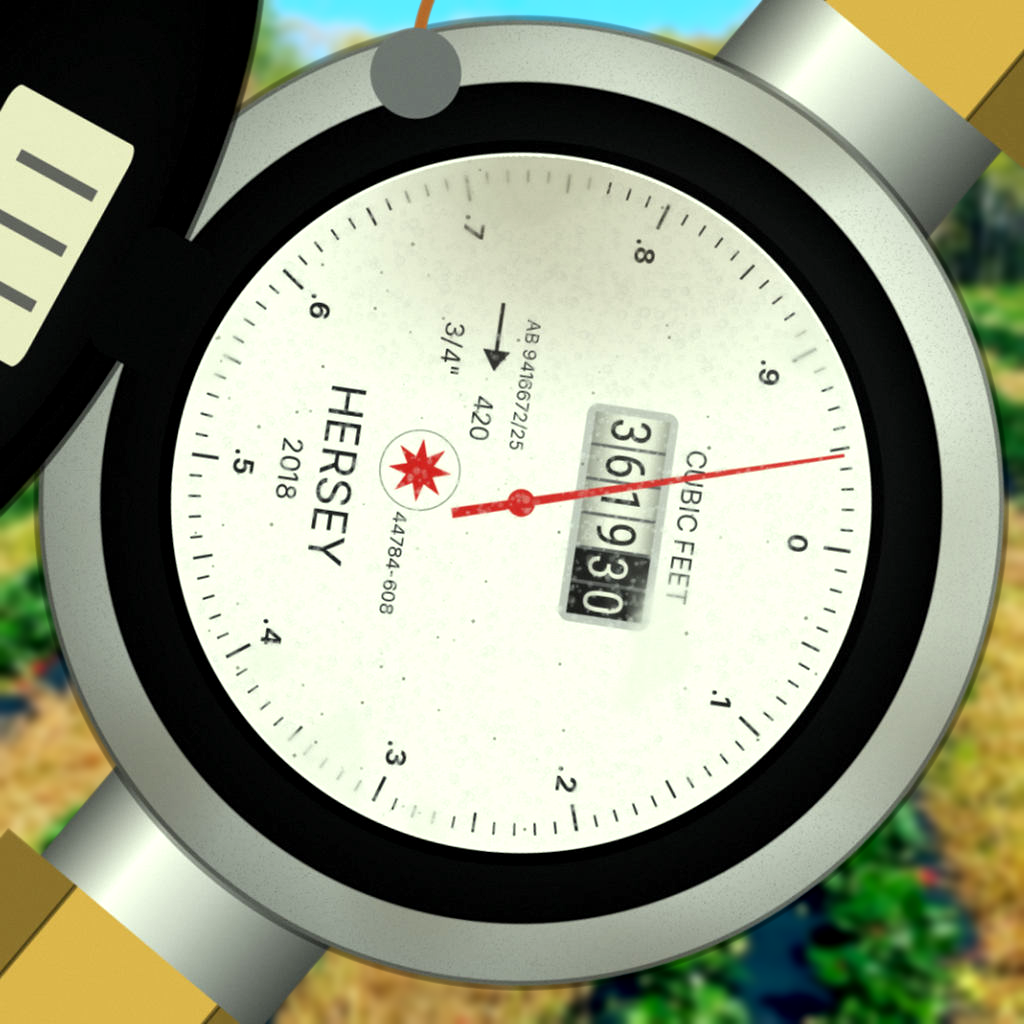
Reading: 361929.95 ft³
